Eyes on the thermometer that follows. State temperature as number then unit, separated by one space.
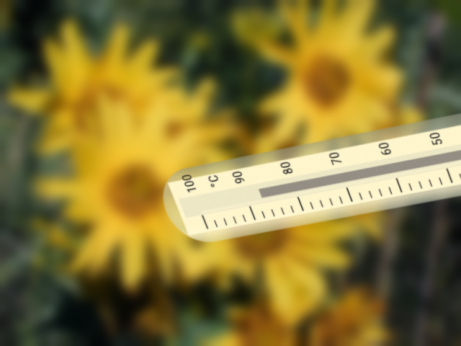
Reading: 87 °C
